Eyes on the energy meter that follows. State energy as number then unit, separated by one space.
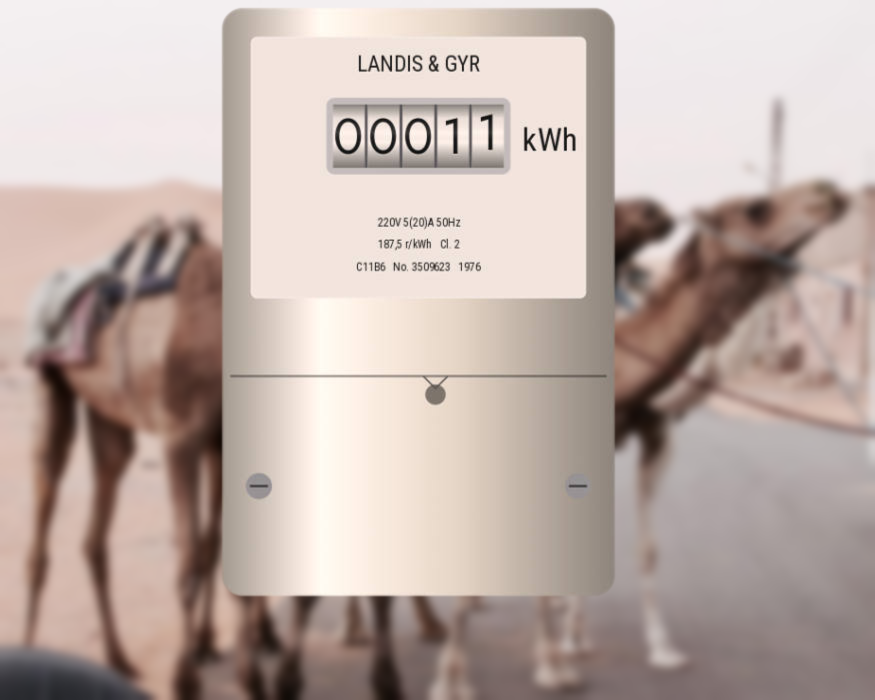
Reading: 11 kWh
